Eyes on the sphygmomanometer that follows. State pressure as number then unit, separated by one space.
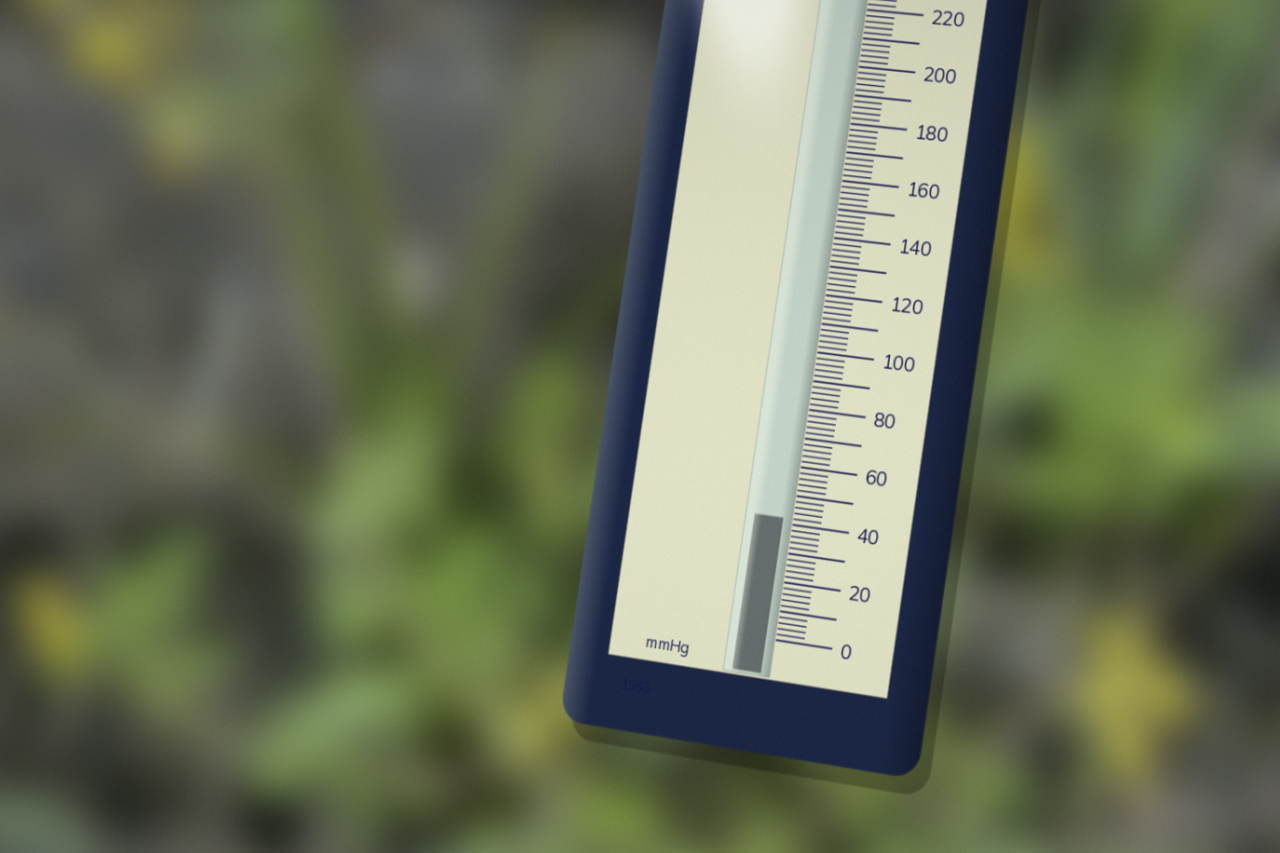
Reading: 42 mmHg
